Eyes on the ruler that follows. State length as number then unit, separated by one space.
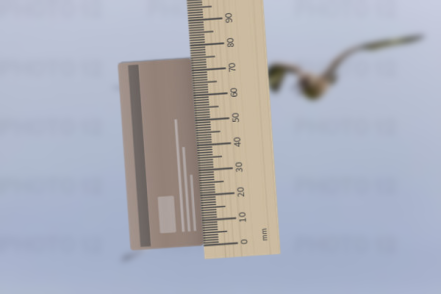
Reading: 75 mm
